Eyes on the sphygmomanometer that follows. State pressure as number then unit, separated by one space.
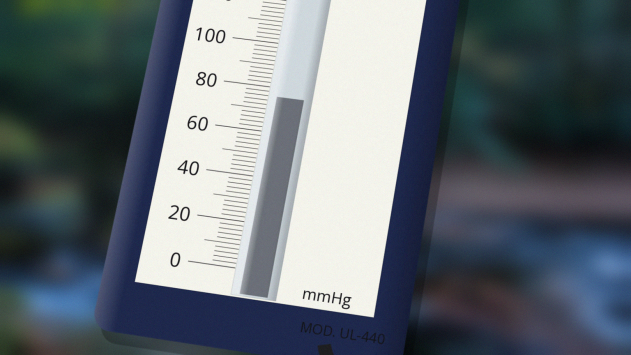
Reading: 76 mmHg
